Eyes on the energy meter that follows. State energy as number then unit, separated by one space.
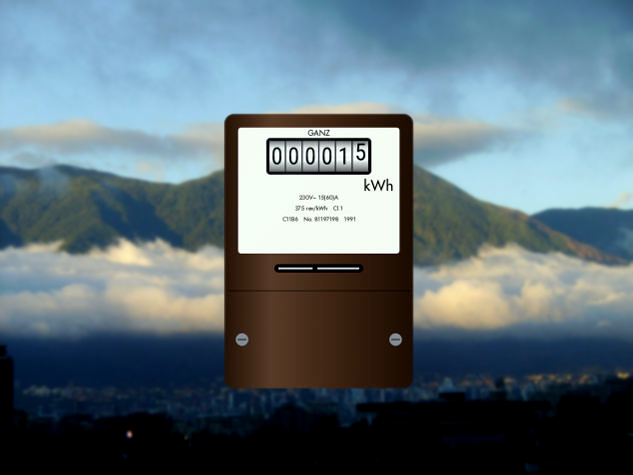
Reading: 15 kWh
